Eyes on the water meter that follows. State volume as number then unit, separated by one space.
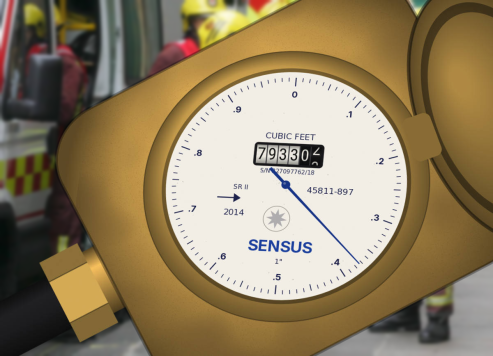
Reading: 793302.37 ft³
